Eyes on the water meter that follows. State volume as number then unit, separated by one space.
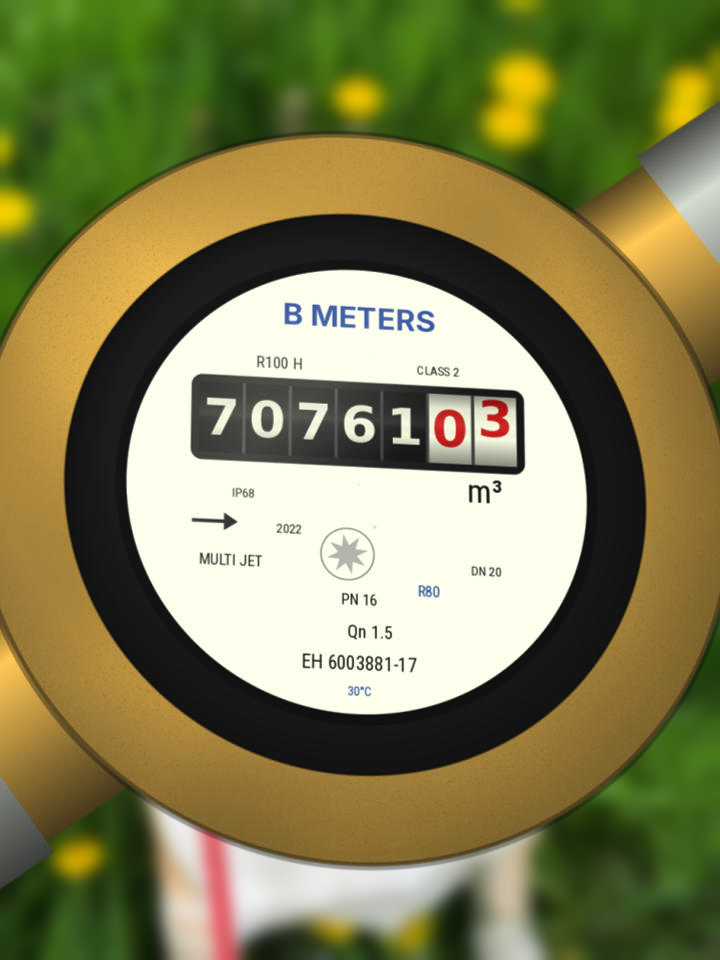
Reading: 70761.03 m³
